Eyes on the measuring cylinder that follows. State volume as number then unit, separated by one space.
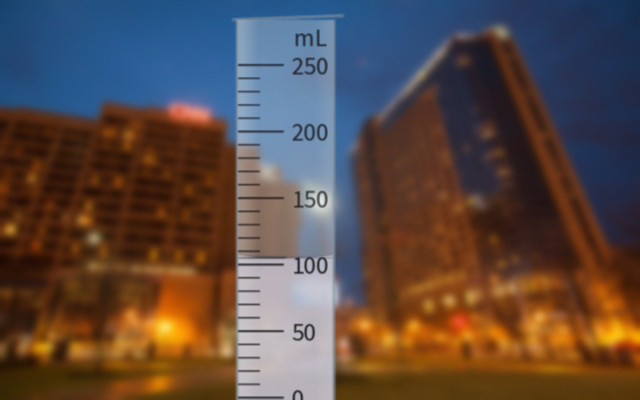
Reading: 105 mL
